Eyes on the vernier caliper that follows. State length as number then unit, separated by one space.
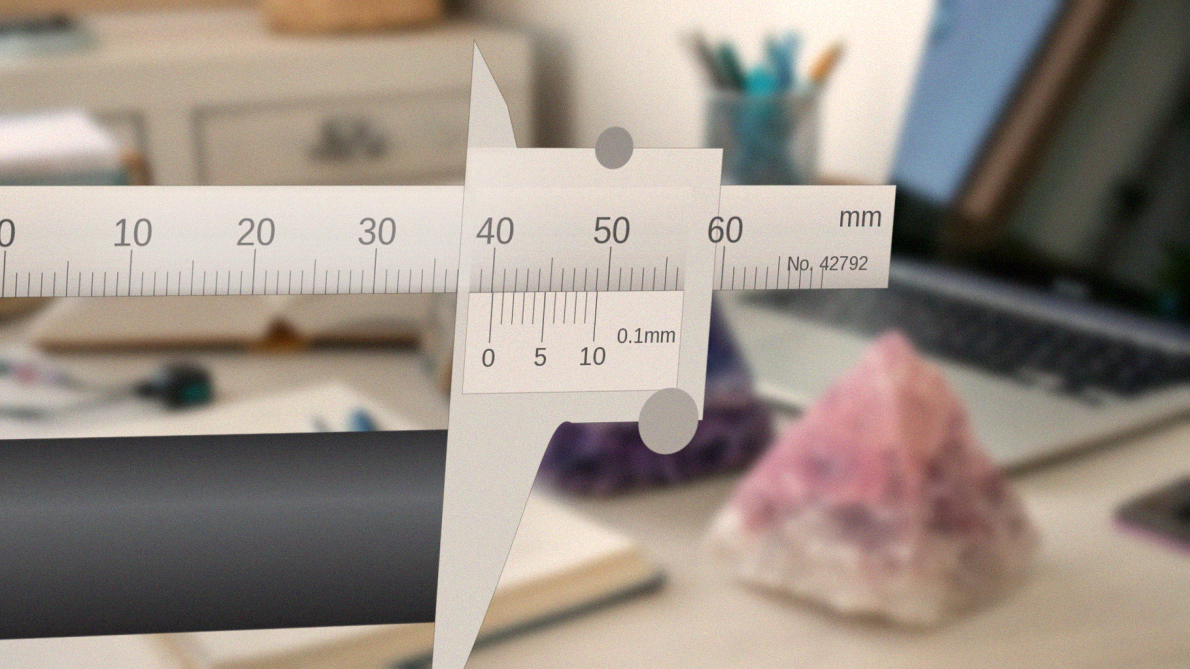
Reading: 40.1 mm
